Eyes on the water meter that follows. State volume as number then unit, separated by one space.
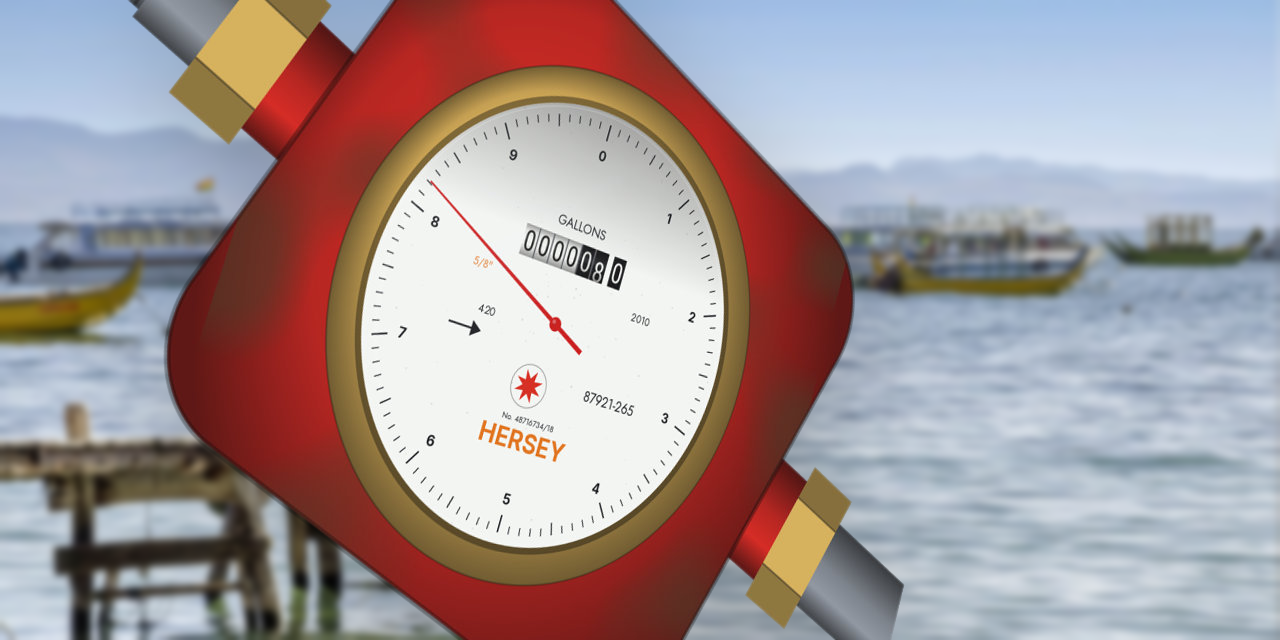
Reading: 78.2 gal
